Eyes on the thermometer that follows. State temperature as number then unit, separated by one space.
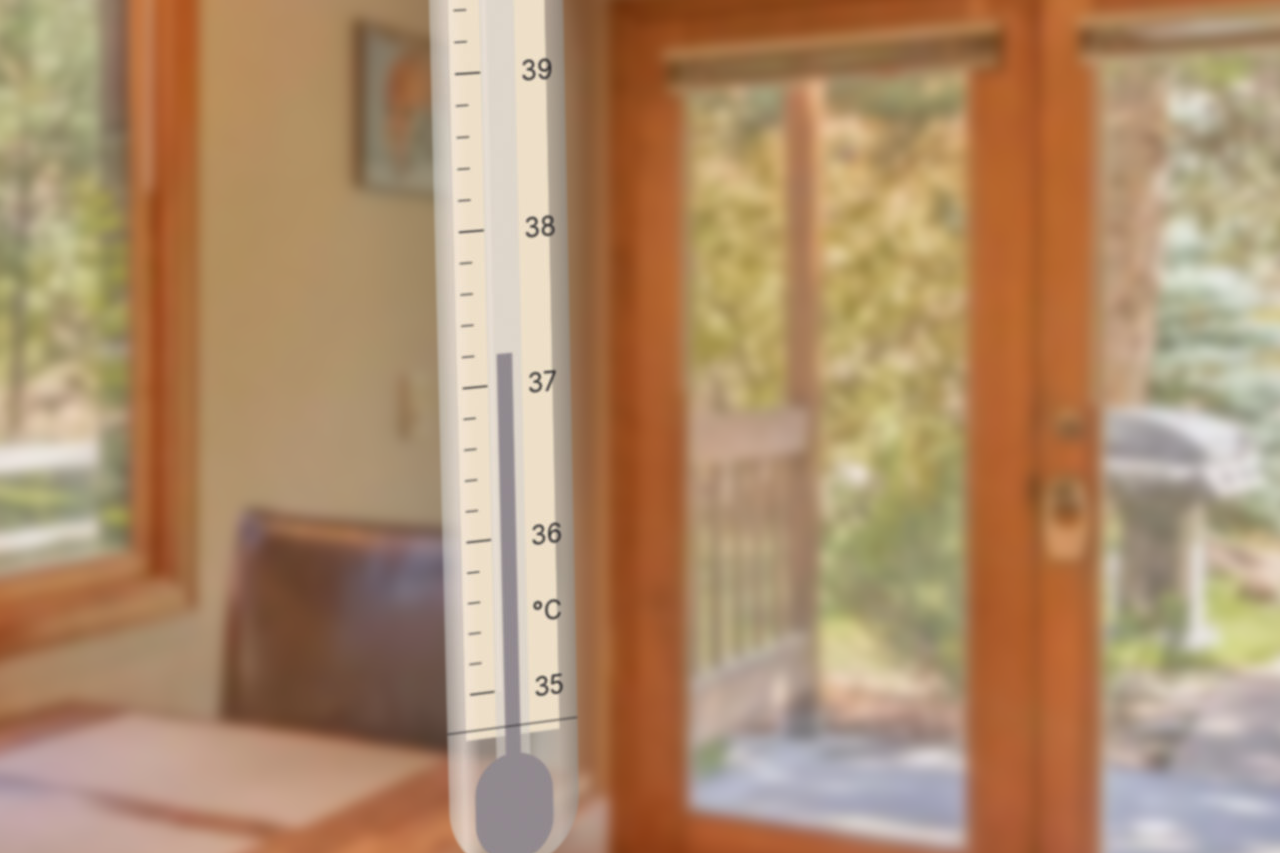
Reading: 37.2 °C
